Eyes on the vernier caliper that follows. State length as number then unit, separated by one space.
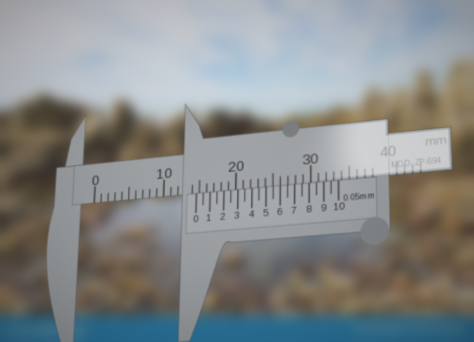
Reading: 14.6 mm
